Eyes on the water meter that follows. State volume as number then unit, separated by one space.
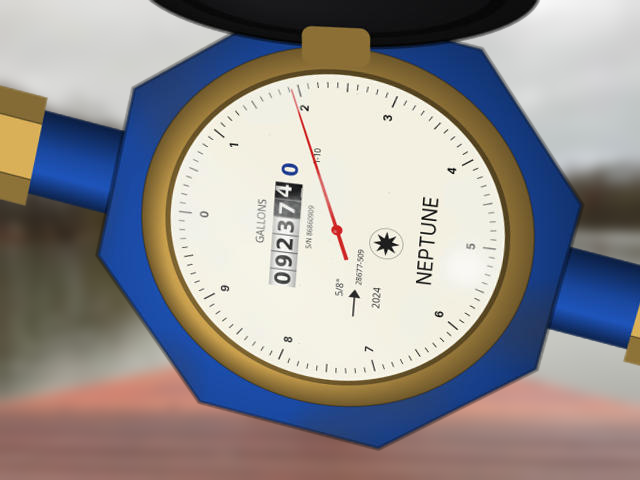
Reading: 923741.9 gal
